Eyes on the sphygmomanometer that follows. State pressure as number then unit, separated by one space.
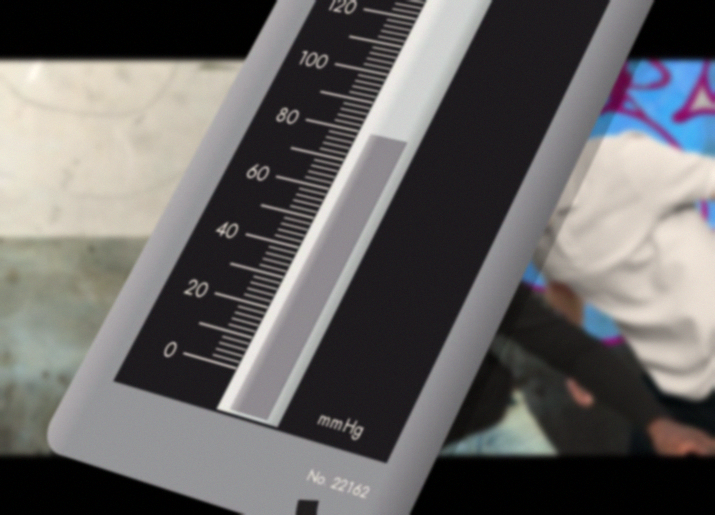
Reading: 80 mmHg
